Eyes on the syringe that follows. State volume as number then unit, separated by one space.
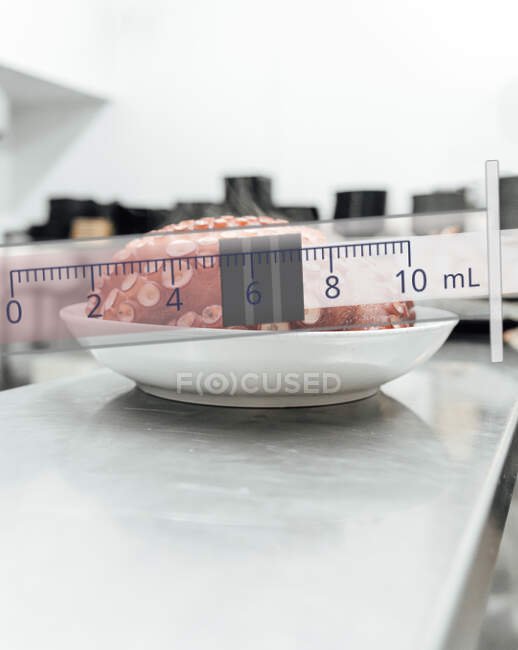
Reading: 5.2 mL
